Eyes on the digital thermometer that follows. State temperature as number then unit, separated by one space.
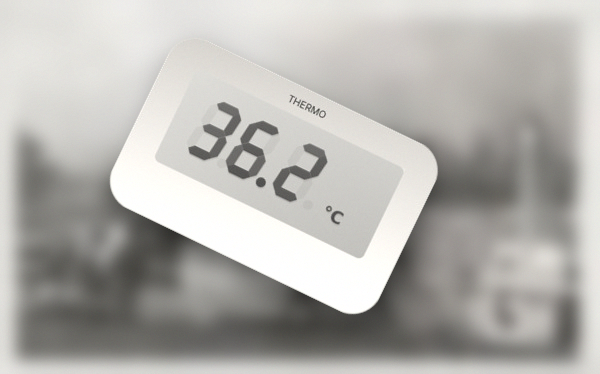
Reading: 36.2 °C
